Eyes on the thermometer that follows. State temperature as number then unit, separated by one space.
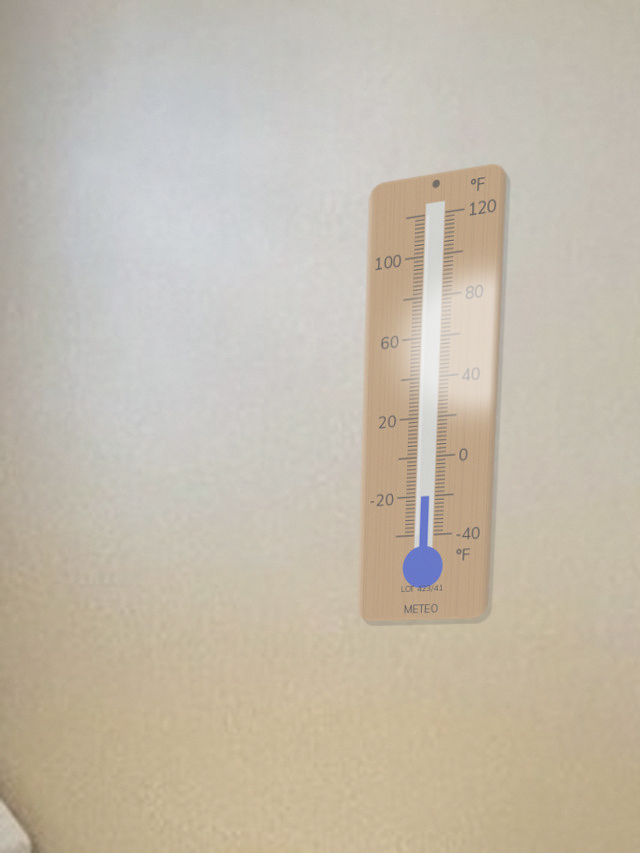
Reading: -20 °F
